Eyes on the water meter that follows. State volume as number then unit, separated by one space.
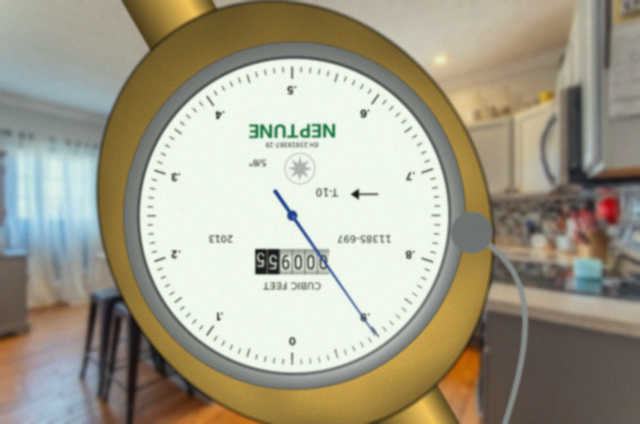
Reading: 954.90 ft³
